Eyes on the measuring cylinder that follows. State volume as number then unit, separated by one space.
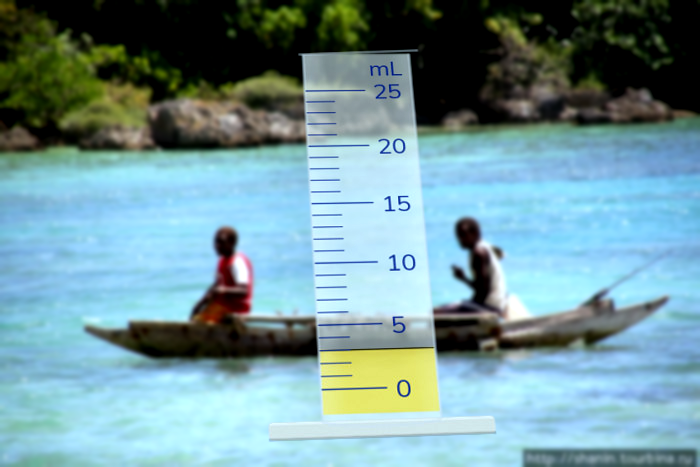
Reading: 3 mL
